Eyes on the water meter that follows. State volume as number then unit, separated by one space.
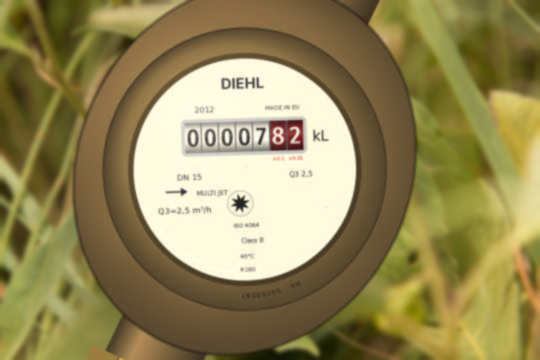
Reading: 7.82 kL
